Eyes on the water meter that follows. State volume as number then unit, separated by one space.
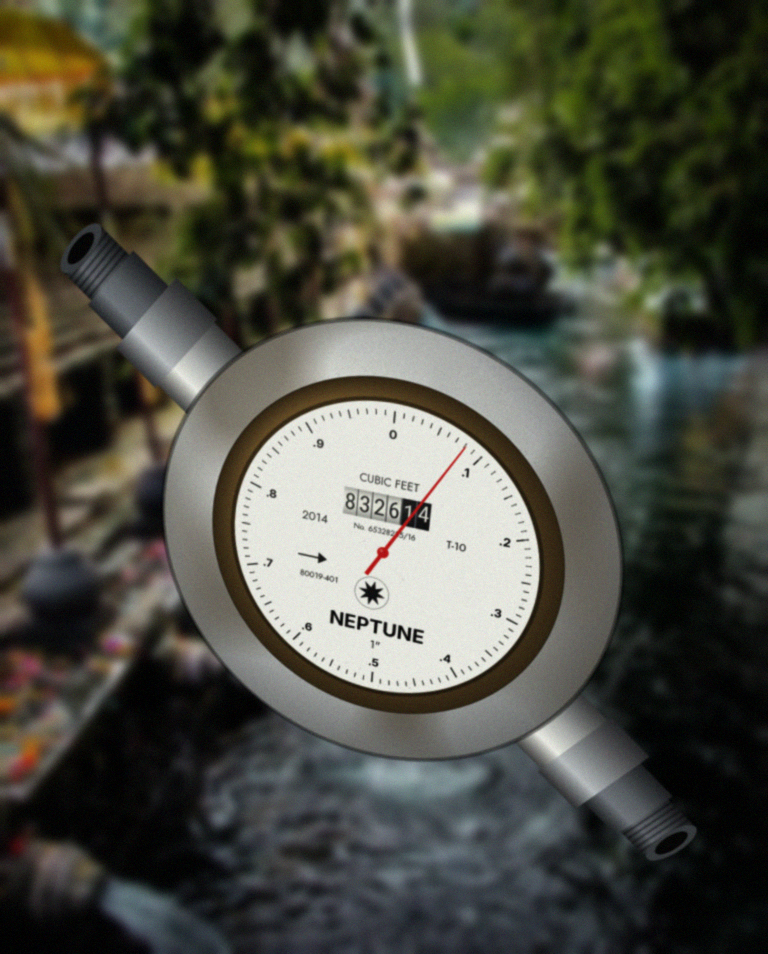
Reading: 832614.08 ft³
